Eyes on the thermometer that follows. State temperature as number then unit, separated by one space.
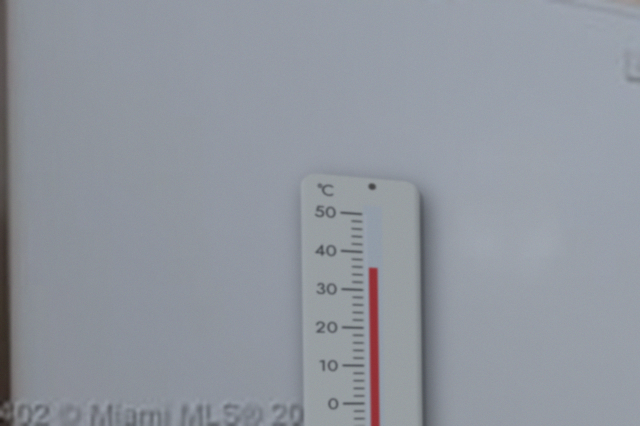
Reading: 36 °C
